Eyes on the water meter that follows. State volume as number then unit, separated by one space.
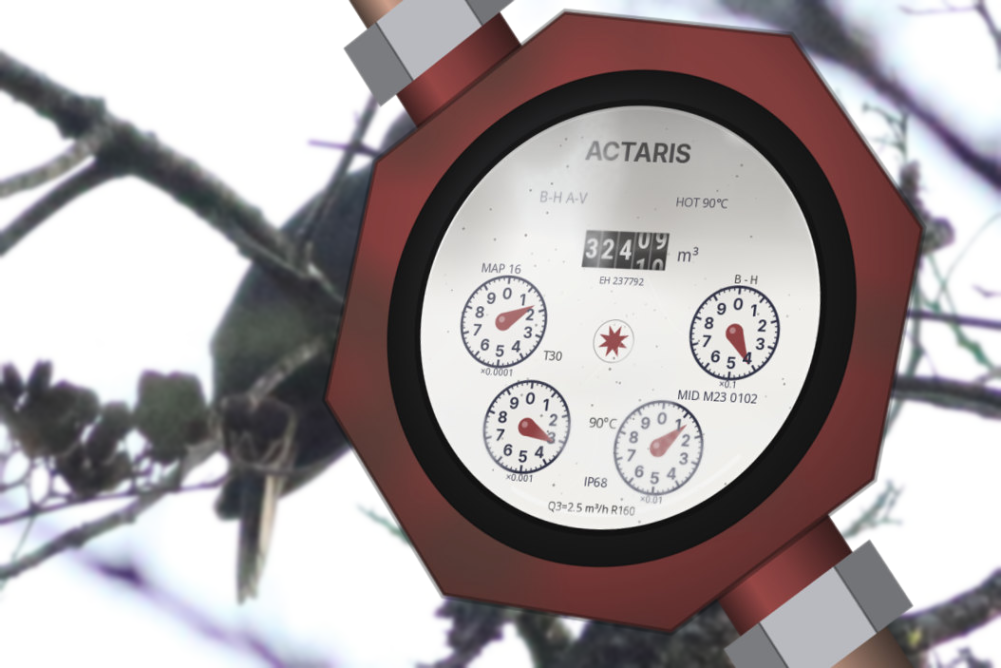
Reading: 32409.4131 m³
